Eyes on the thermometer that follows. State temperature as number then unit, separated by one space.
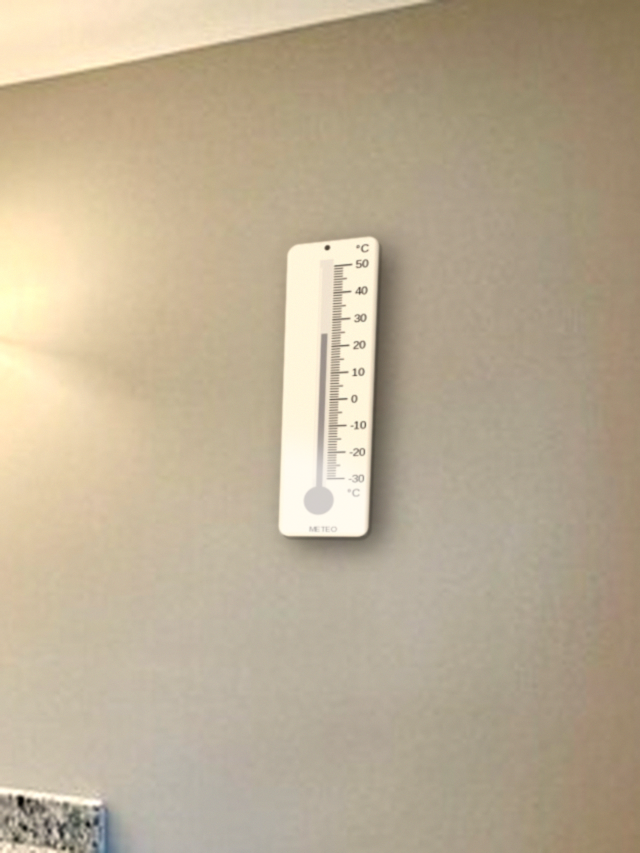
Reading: 25 °C
